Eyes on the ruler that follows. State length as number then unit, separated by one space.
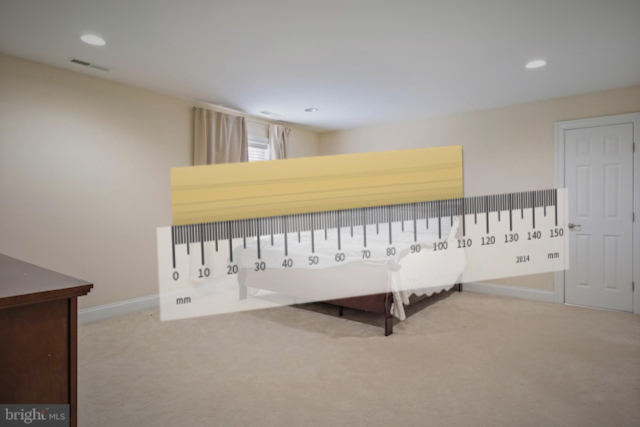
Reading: 110 mm
